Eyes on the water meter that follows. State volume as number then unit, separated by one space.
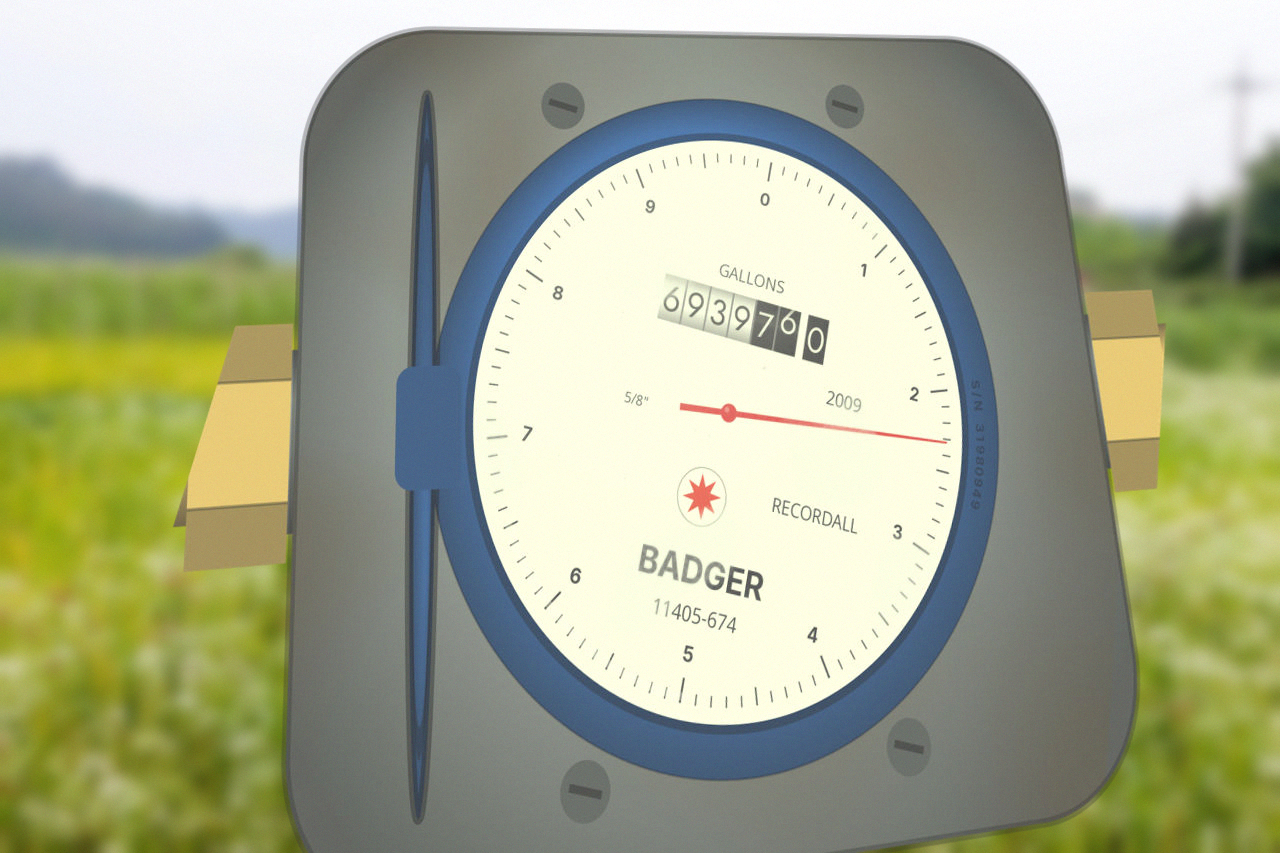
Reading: 6939762.3 gal
